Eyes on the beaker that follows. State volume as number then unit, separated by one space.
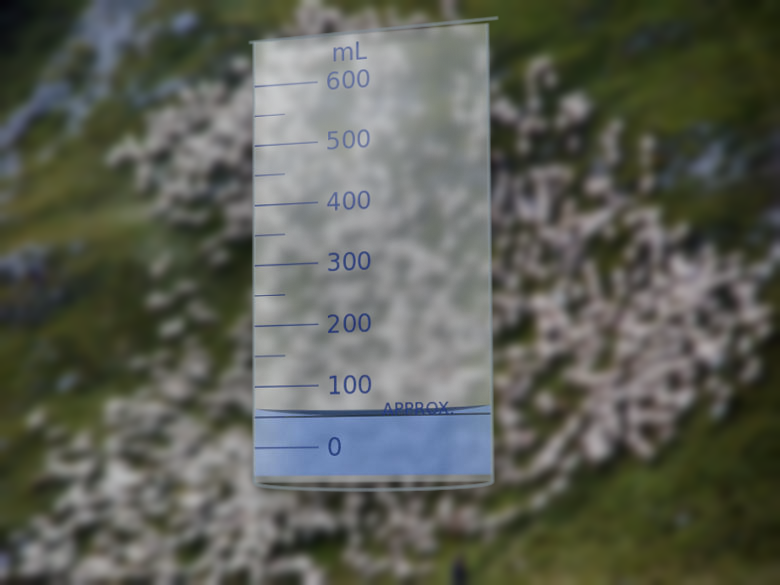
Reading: 50 mL
